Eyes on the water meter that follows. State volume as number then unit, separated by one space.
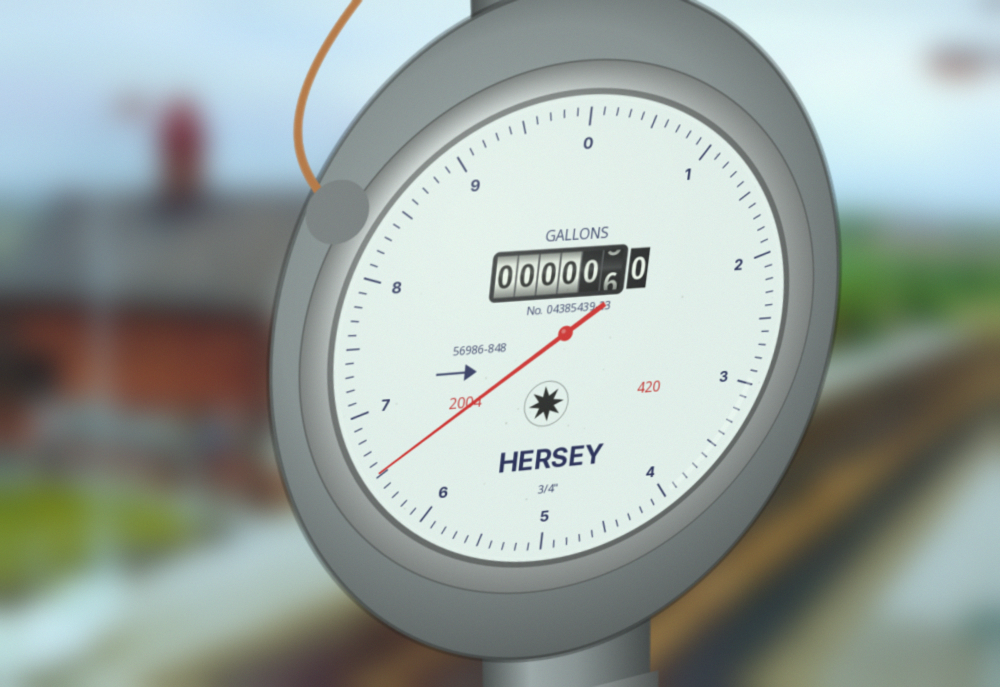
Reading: 56.5 gal
